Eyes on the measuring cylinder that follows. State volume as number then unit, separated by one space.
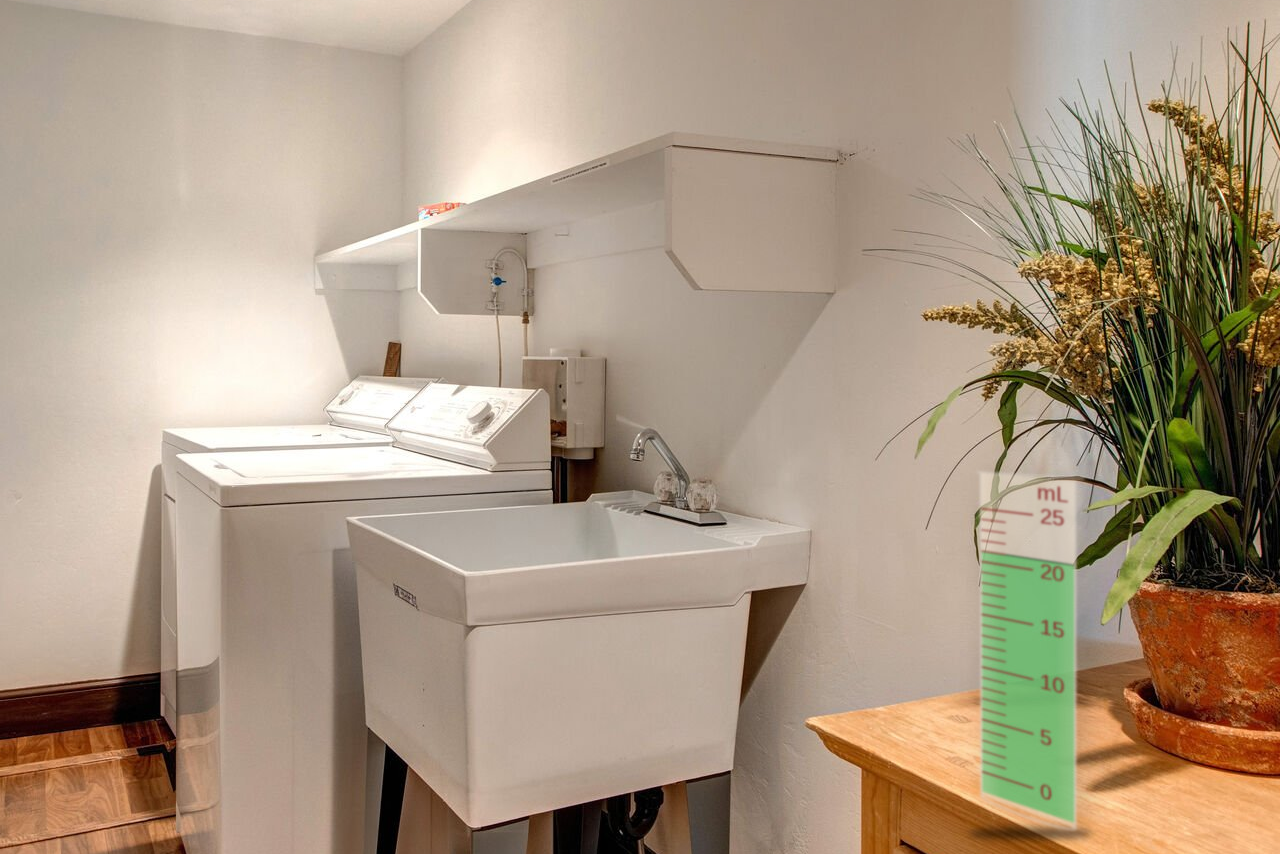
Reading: 21 mL
